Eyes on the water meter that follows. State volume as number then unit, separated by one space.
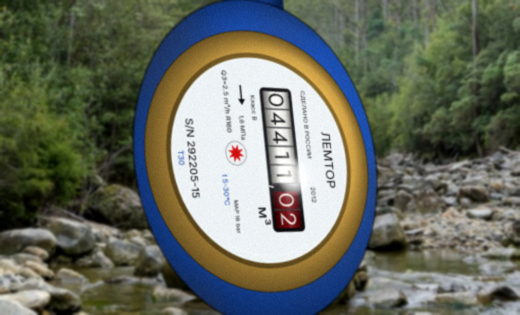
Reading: 4411.02 m³
